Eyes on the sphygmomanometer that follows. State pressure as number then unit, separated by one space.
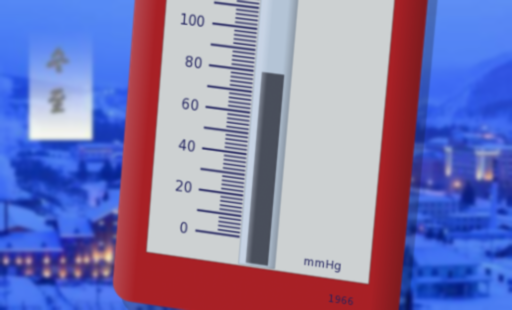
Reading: 80 mmHg
